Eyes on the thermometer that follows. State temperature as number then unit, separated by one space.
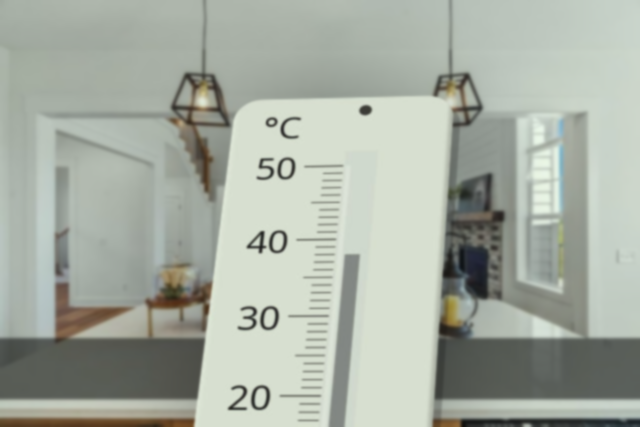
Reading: 38 °C
